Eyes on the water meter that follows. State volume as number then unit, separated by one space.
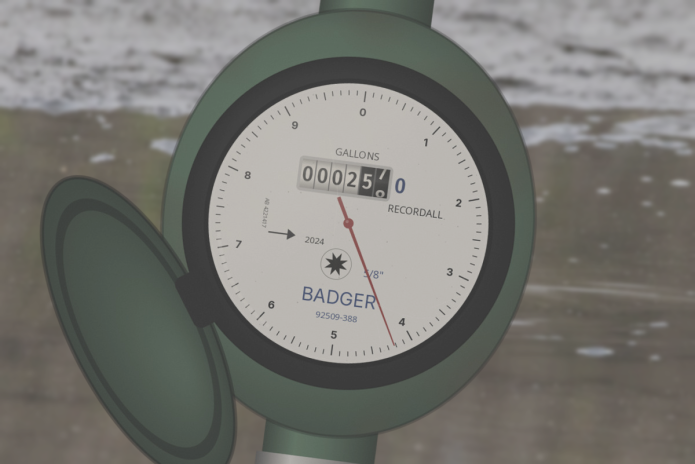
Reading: 2574.2 gal
